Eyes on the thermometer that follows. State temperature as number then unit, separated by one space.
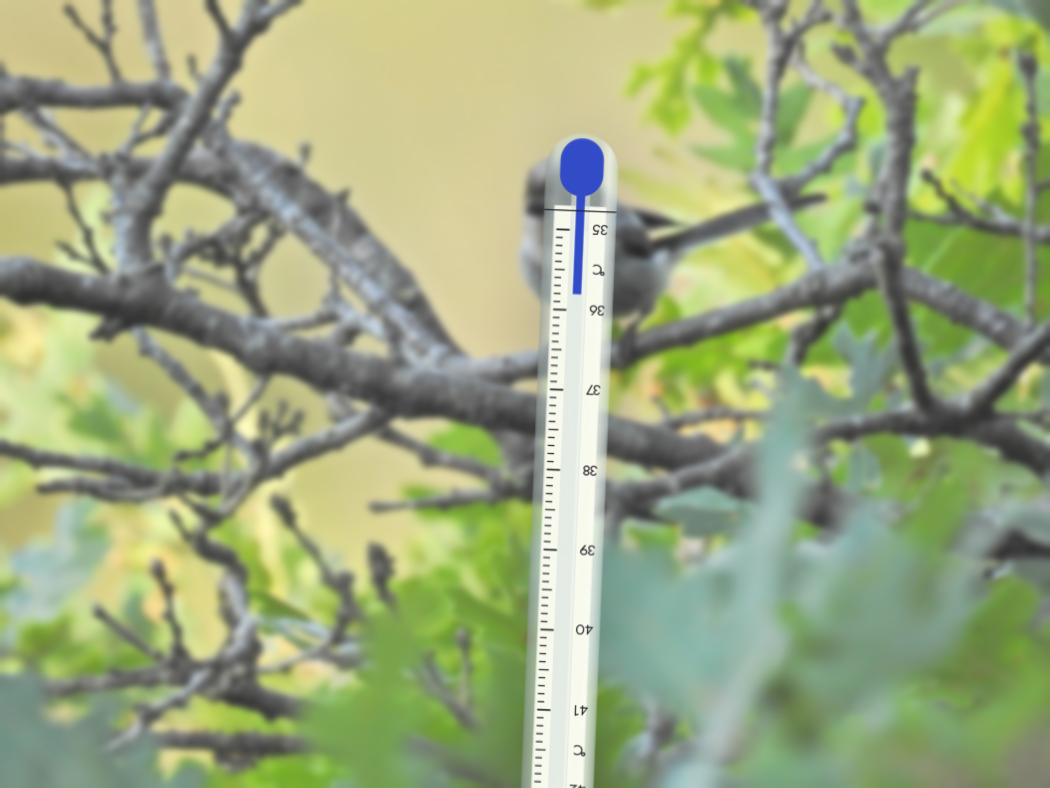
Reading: 35.8 °C
